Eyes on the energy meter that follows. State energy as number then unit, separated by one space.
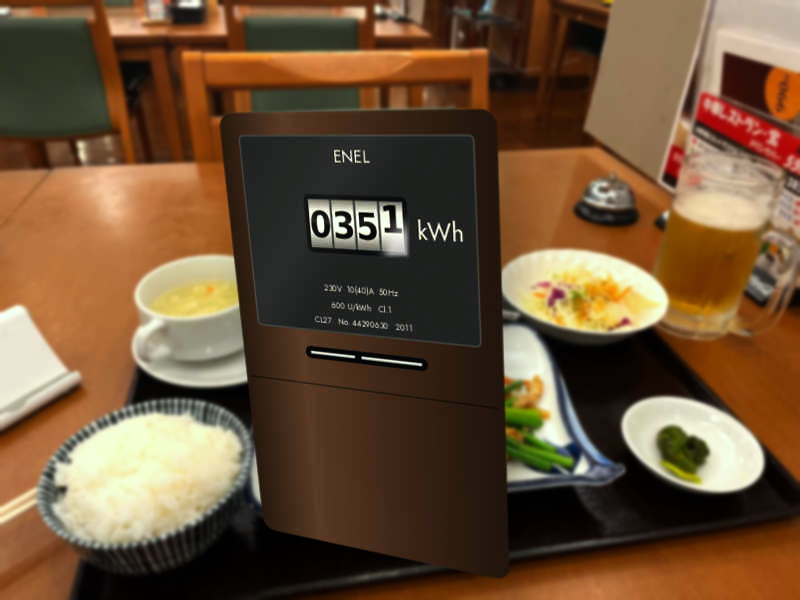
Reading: 351 kWh
